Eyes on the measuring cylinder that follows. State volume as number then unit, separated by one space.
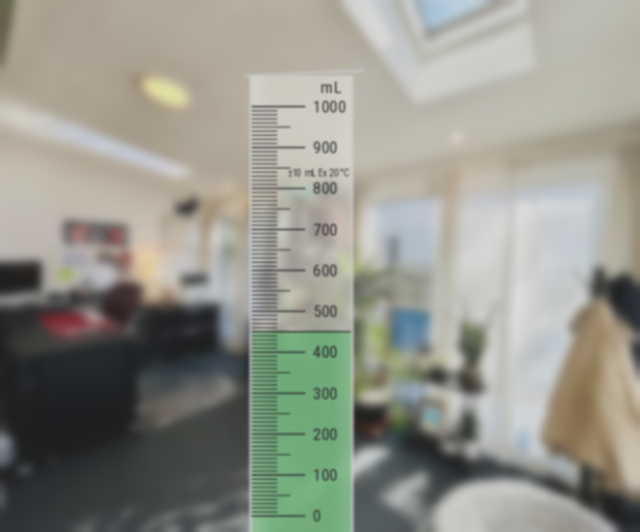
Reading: 450 mL
